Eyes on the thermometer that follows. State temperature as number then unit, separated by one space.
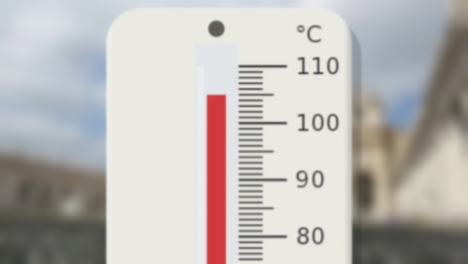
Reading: 105 °C
